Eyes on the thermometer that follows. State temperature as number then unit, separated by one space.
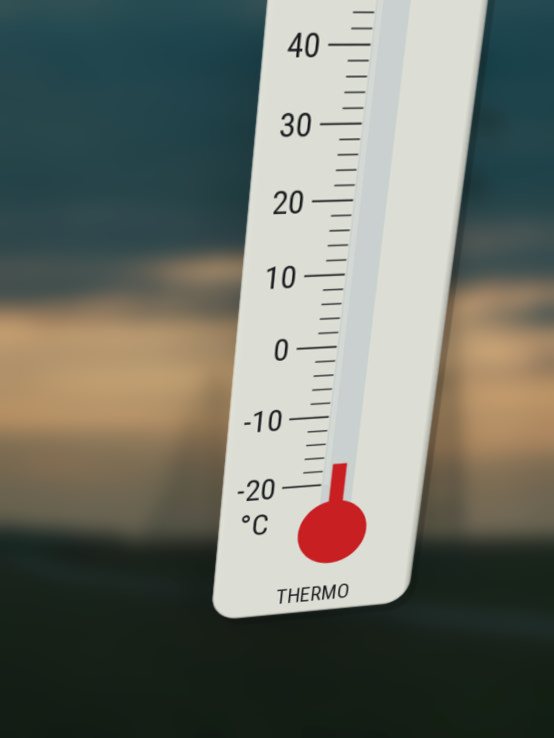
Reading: -17 °C
